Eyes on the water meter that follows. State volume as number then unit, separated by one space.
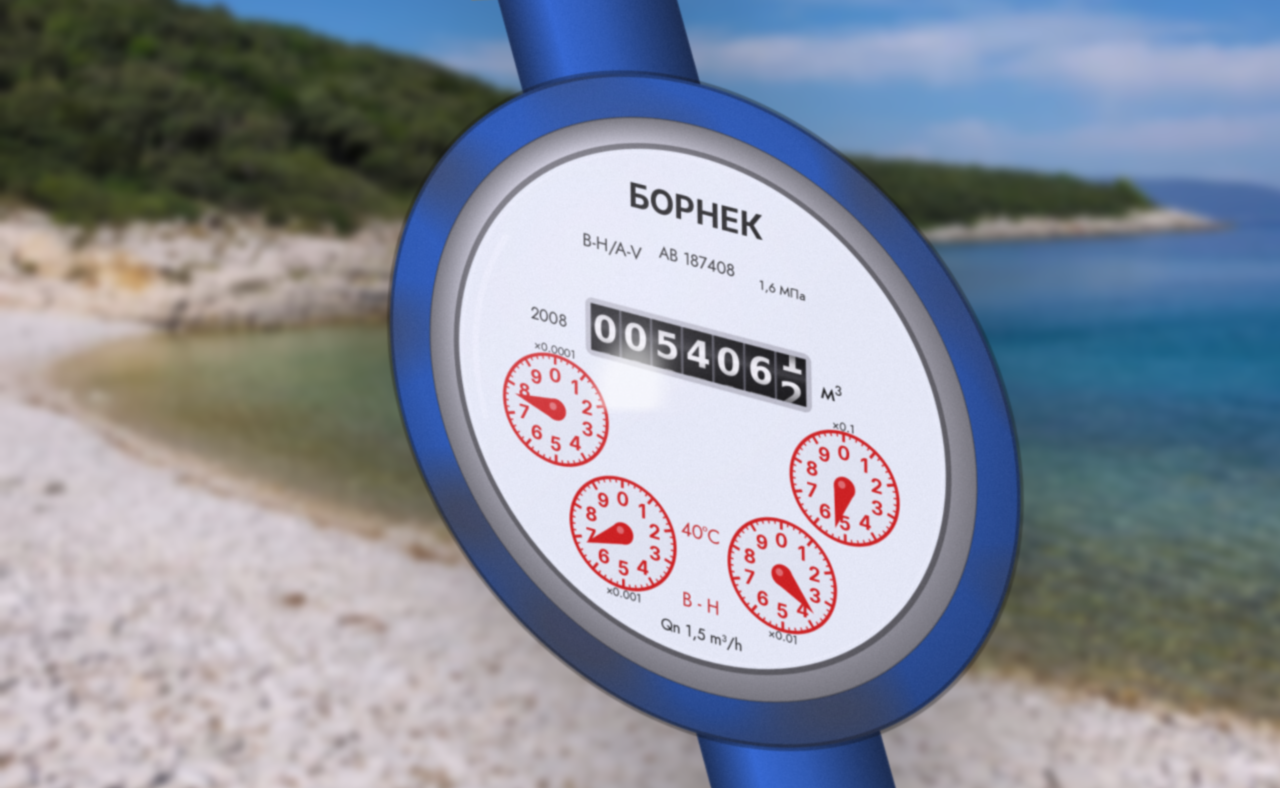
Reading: 54061.5367 m³
